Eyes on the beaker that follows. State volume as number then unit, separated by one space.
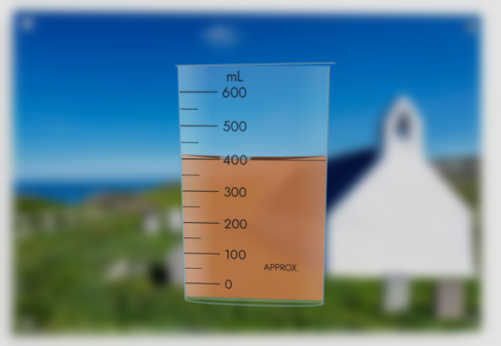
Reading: 400 mL
